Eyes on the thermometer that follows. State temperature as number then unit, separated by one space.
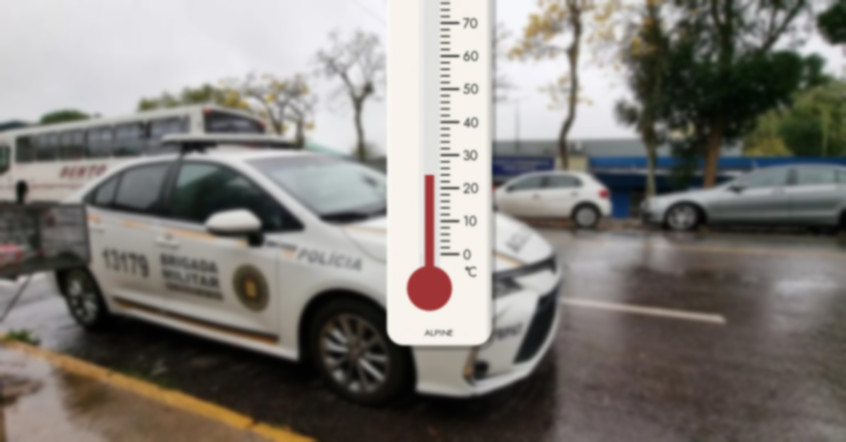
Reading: 24 °C
